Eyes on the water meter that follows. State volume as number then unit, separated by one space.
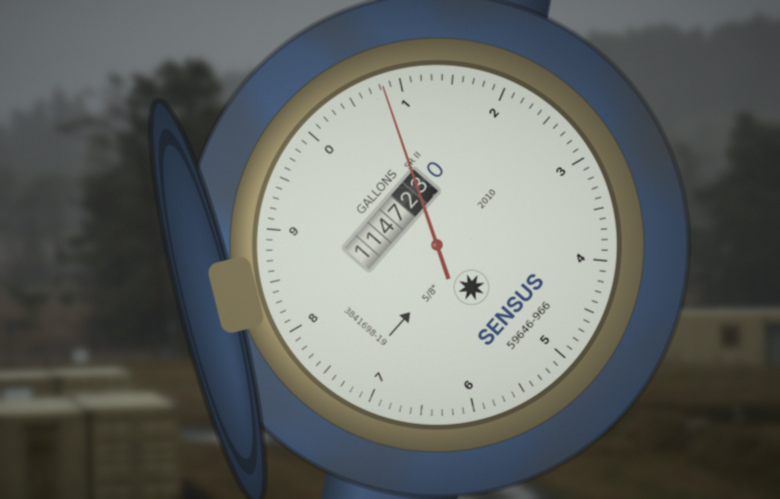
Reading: 1147230.8 gal
